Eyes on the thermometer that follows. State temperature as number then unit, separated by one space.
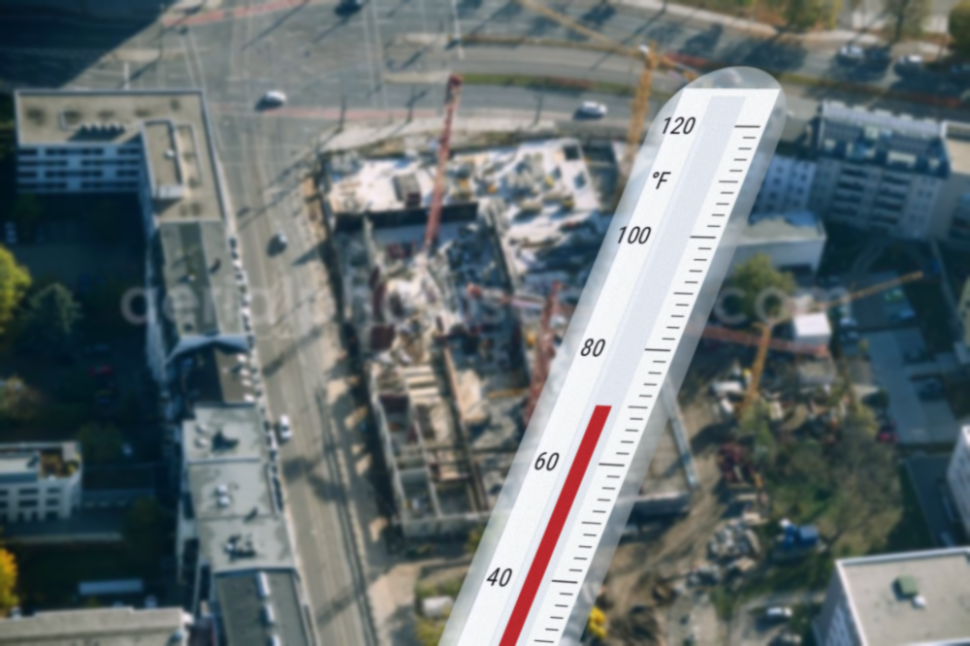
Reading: 70 °F
